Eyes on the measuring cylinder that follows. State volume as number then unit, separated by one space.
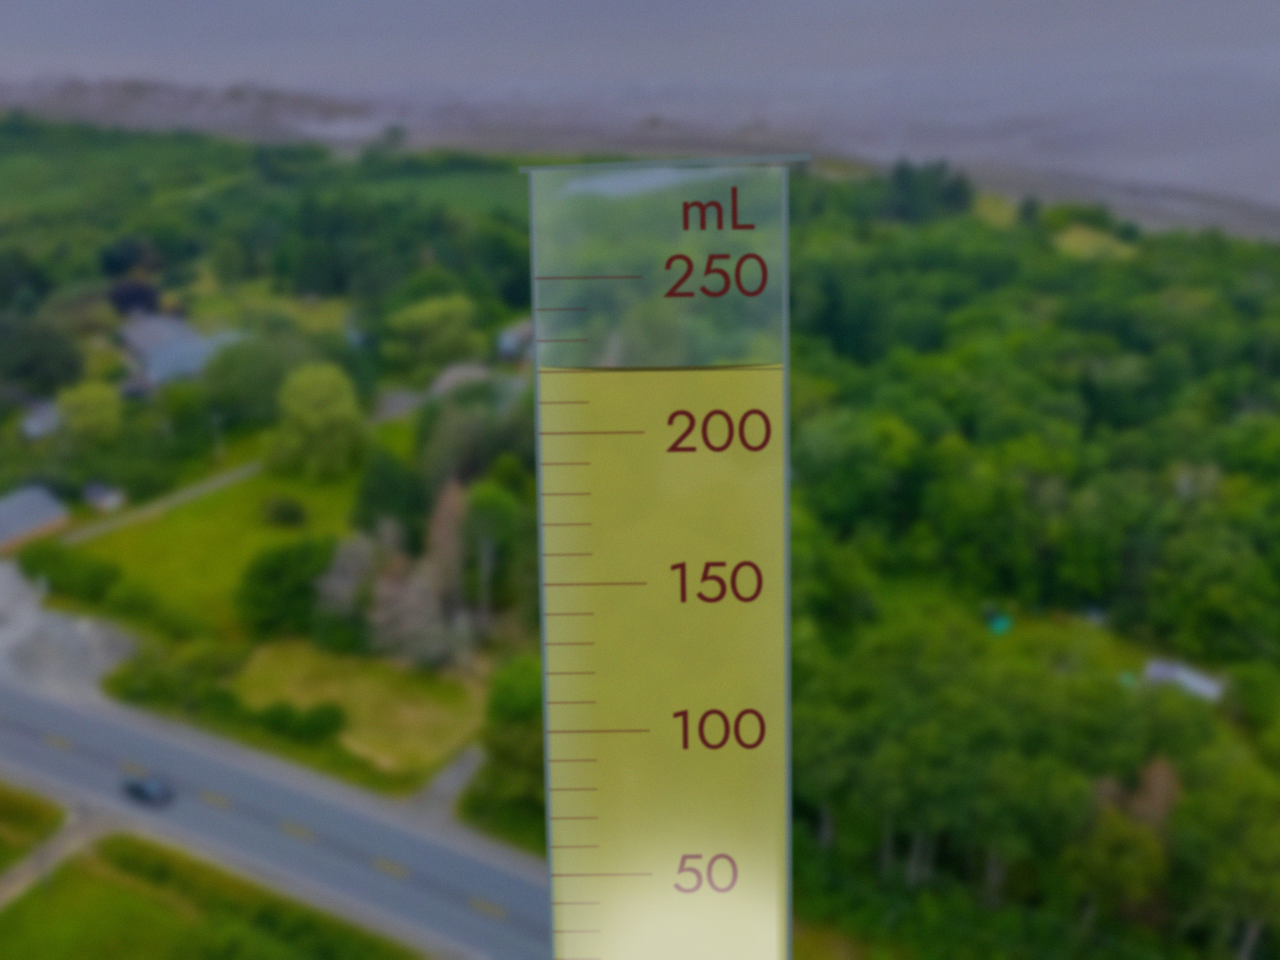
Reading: 220 mL
